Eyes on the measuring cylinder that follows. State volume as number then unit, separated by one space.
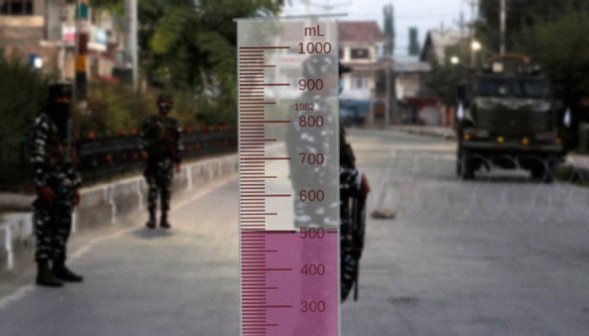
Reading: 500 mL
